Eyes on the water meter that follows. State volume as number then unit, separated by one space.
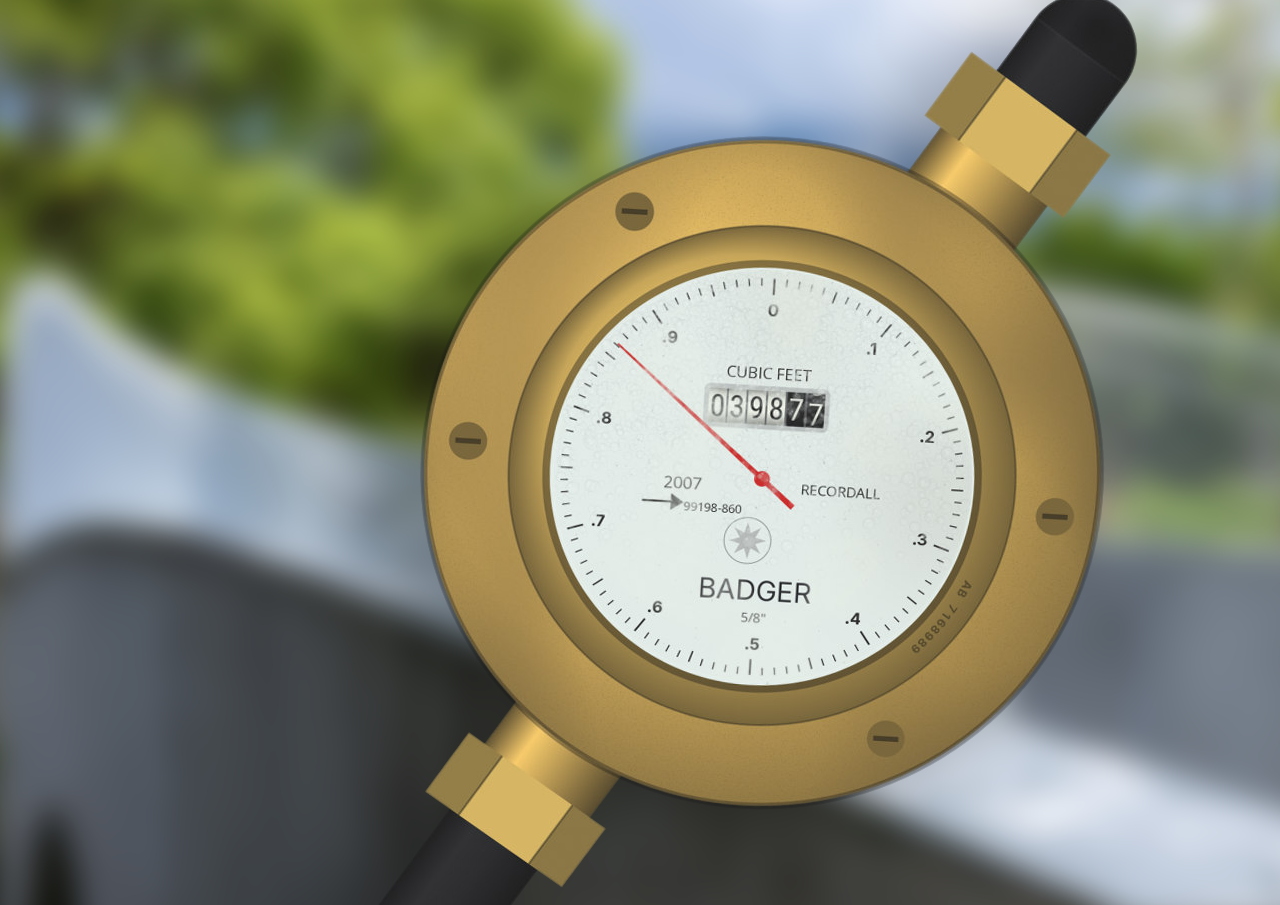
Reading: 39876.86 ft³
